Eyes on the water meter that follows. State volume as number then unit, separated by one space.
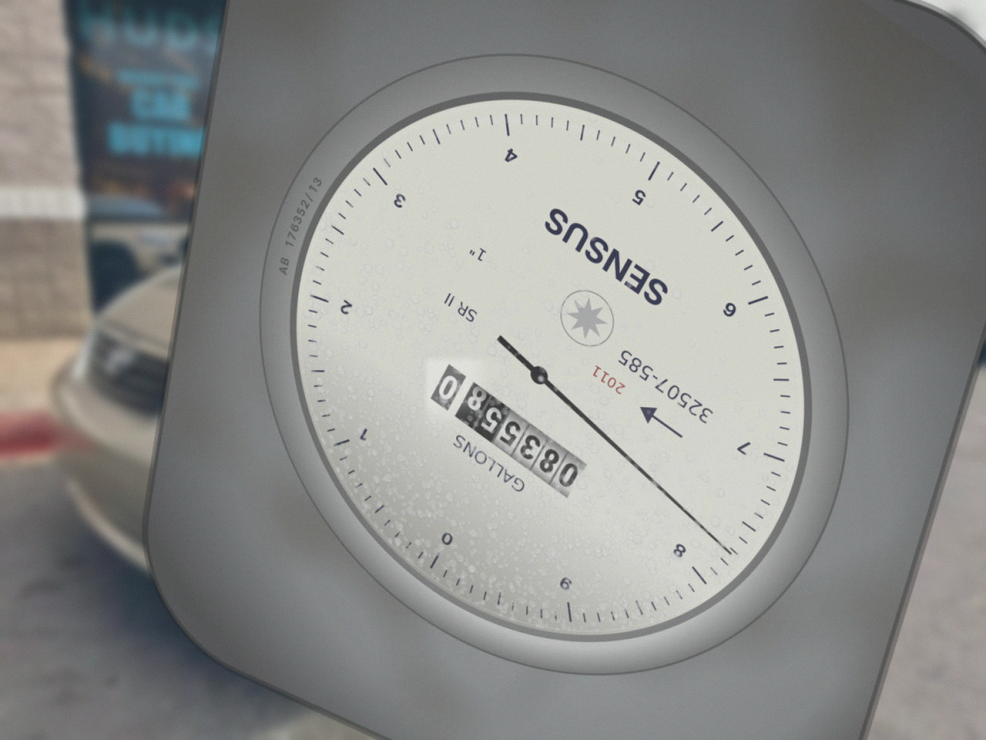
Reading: 835577.7 gal
